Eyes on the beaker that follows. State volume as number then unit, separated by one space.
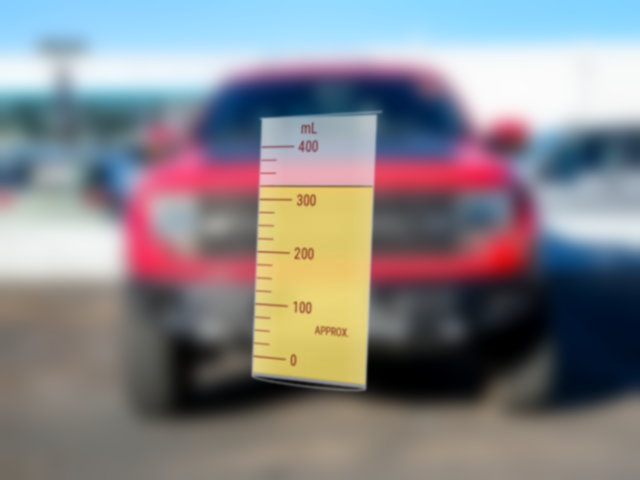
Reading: 325 mL
